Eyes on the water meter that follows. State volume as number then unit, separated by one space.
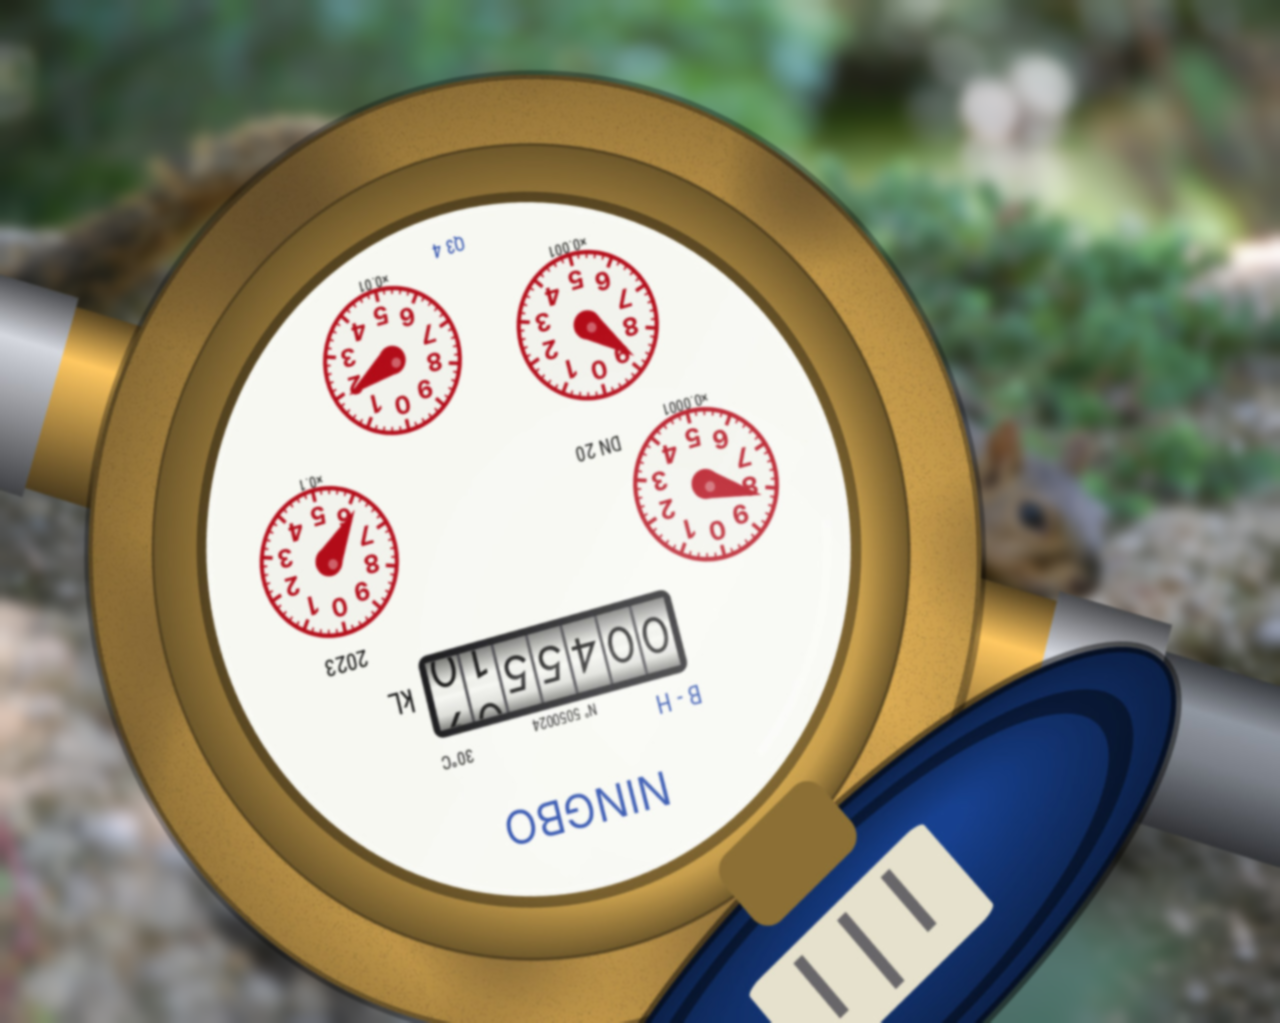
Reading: 45509.6188 kL
